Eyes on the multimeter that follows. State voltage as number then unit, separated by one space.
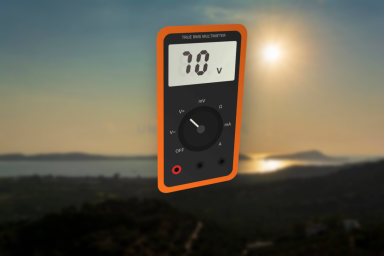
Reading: 70 V
